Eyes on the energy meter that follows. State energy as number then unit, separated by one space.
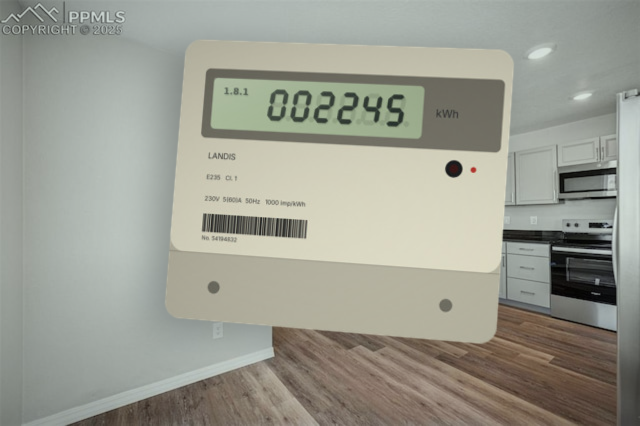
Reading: 2245 kWh
